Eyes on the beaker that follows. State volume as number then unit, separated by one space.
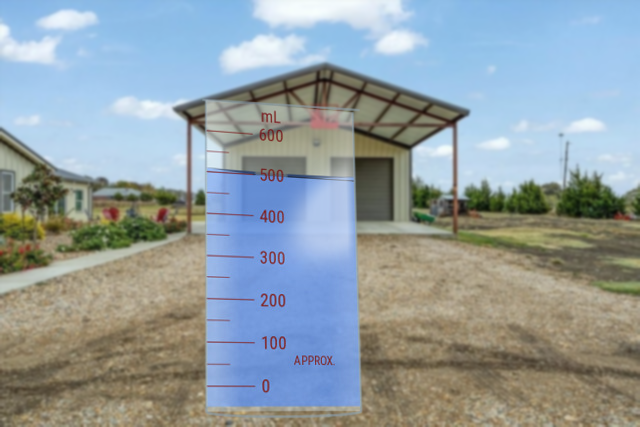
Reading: 500 mL
